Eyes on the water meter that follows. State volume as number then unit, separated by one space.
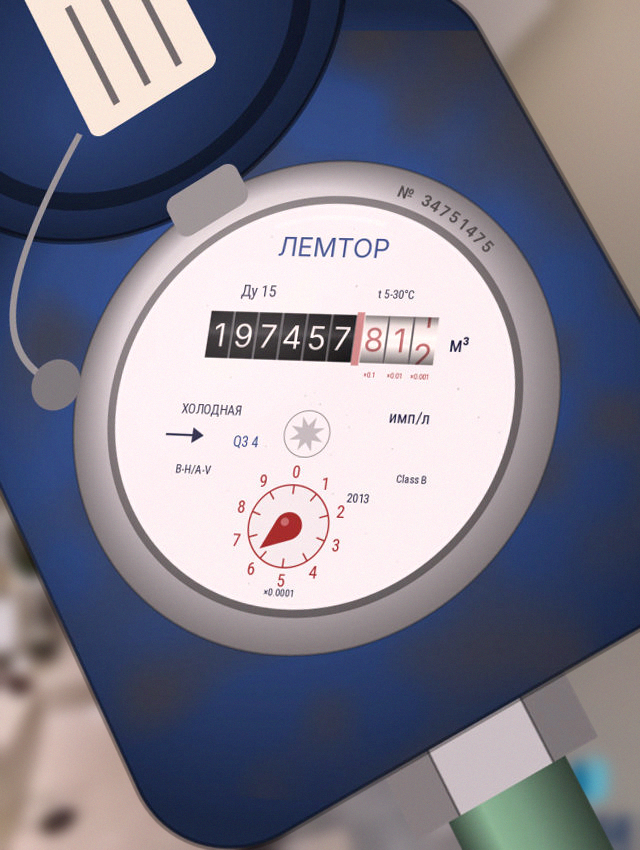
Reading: 197457.8116 m³
